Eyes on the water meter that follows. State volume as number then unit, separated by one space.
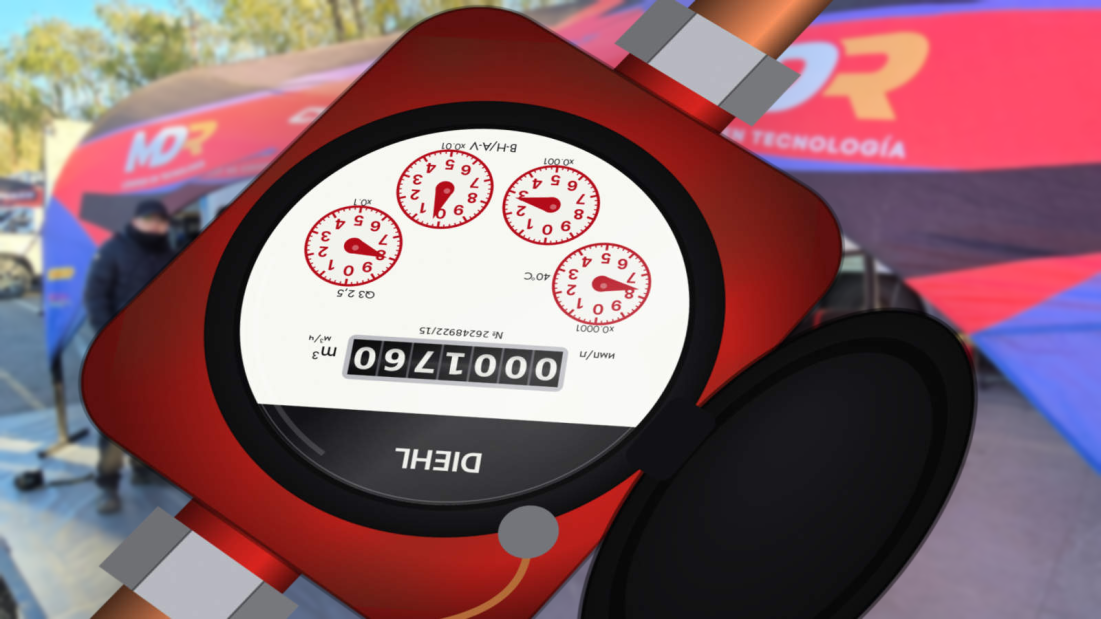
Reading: 1760.8027 m³
